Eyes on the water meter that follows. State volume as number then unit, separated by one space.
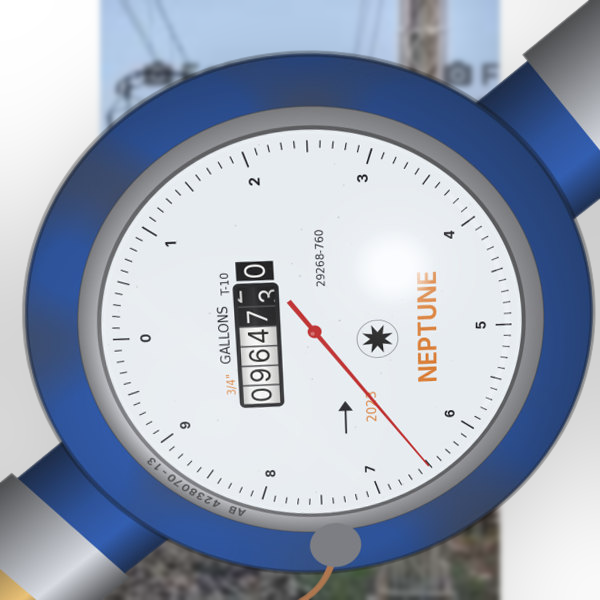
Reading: 964726.5 gal
